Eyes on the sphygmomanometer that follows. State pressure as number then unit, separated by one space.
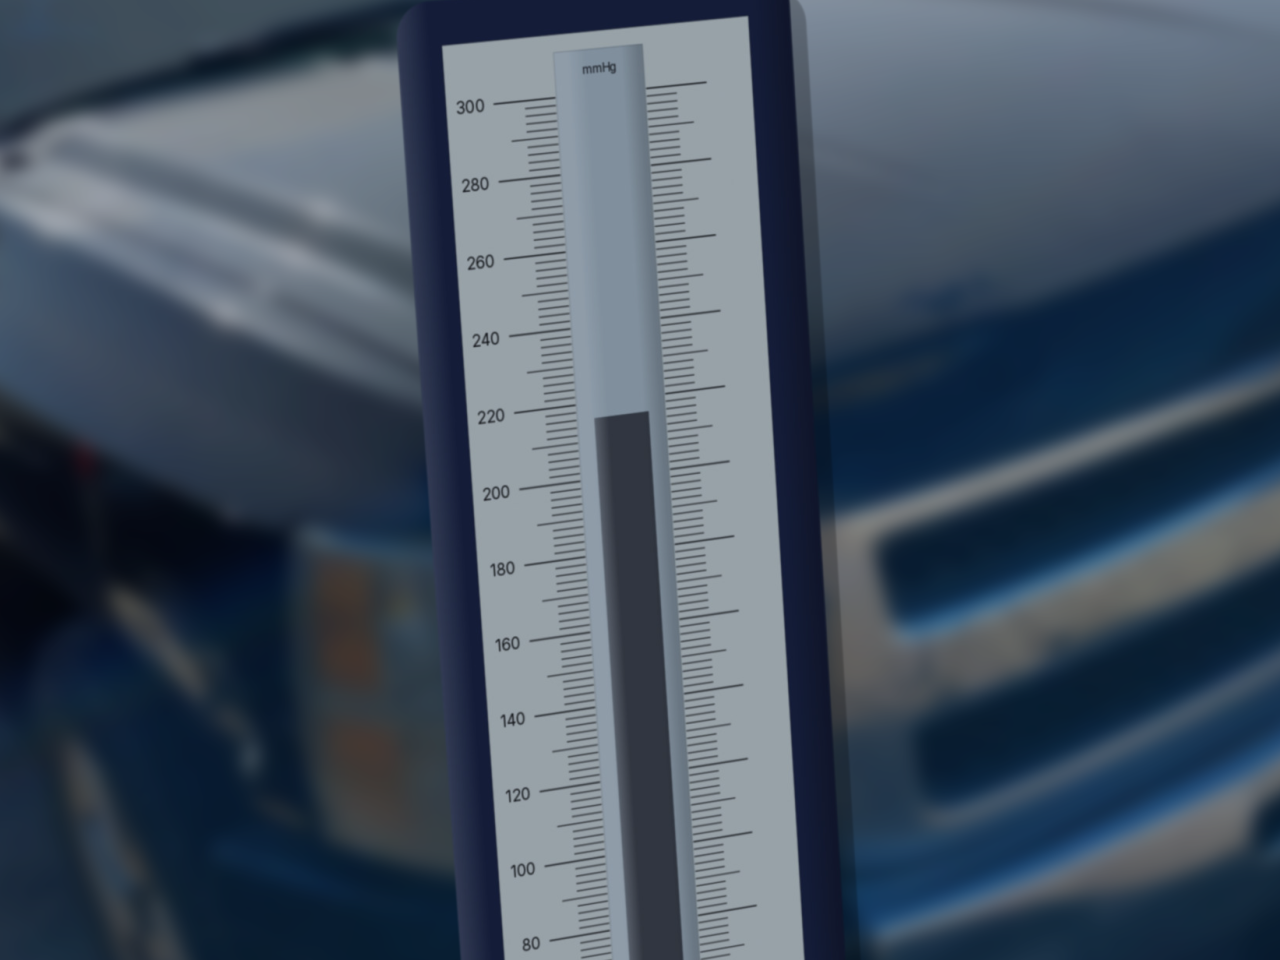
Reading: 216 mmHg
